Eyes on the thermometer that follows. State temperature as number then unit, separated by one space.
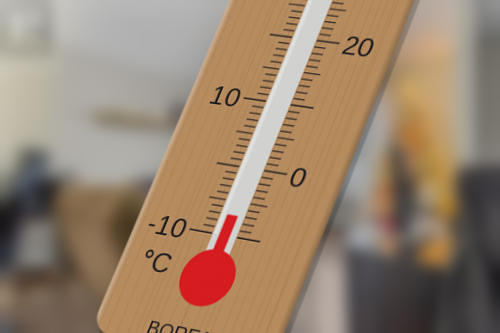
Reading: -7 °C
